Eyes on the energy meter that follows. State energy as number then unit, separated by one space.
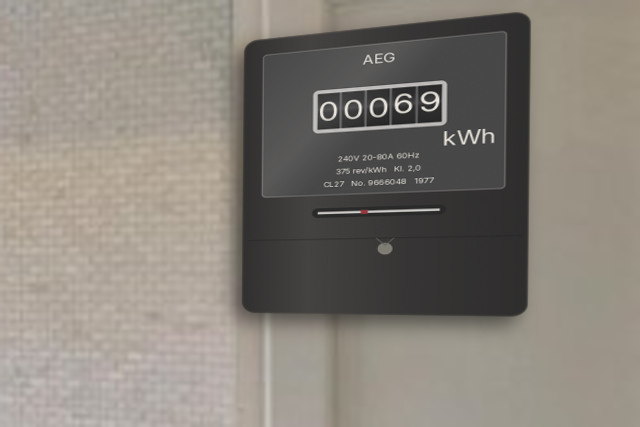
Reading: 69 kWh
